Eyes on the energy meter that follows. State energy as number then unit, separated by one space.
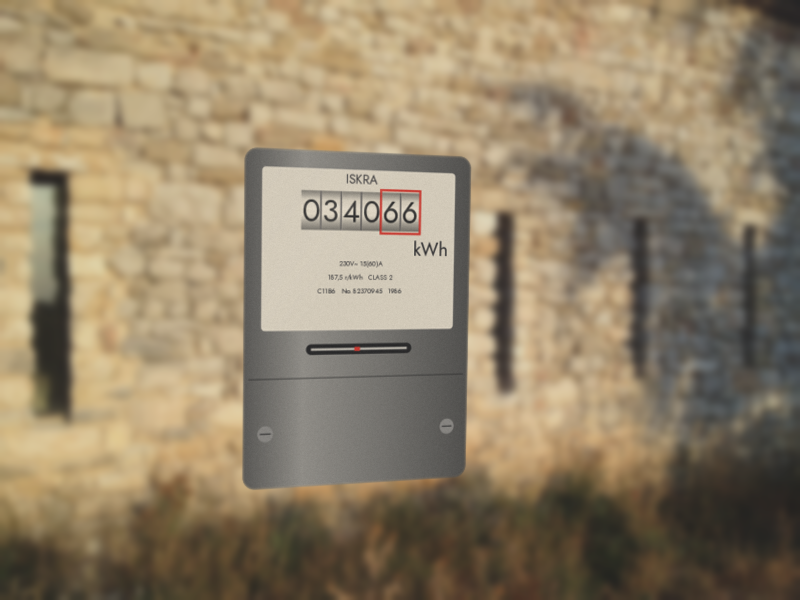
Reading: 340.66 kWh
